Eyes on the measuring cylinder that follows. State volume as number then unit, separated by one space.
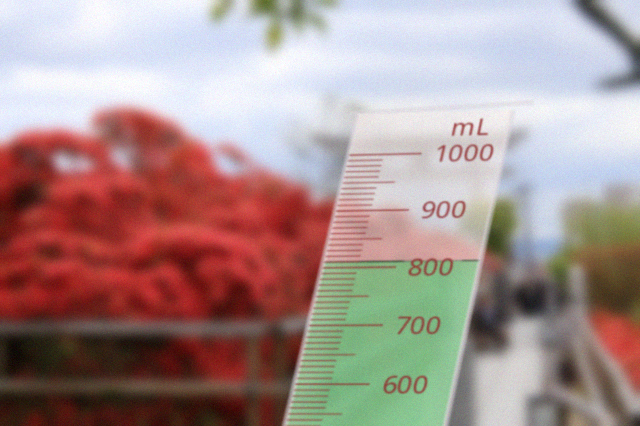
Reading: 810 mL
